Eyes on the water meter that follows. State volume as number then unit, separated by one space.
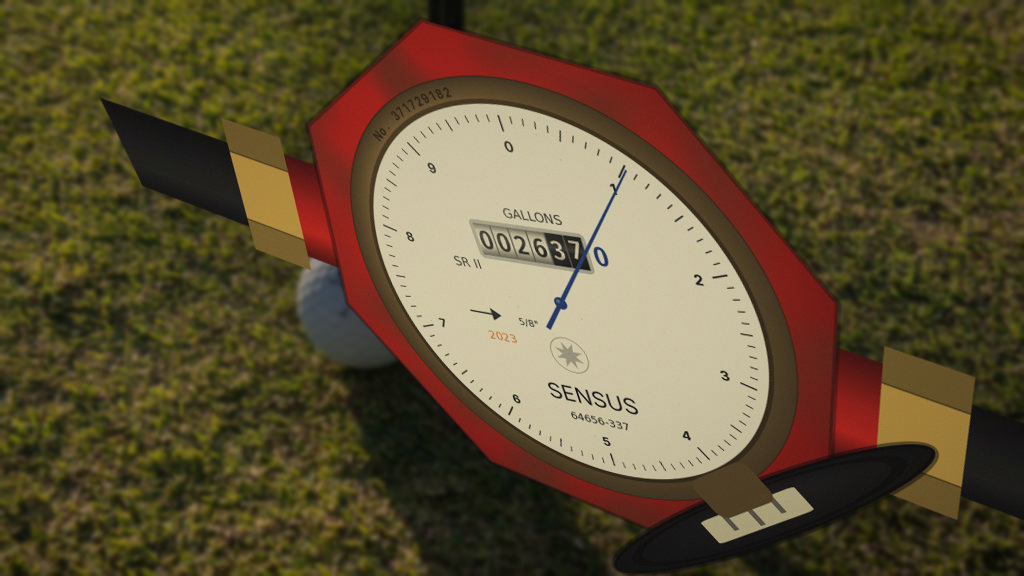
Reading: 26371.0 gal
